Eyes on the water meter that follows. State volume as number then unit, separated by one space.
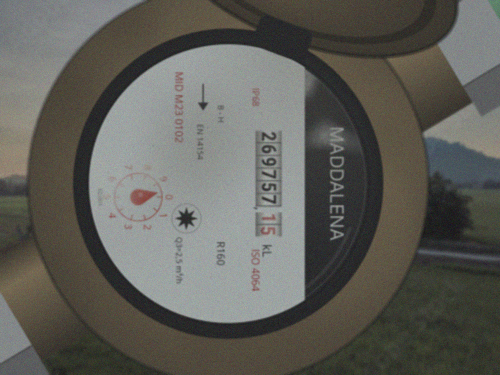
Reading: 269757.149 kL
